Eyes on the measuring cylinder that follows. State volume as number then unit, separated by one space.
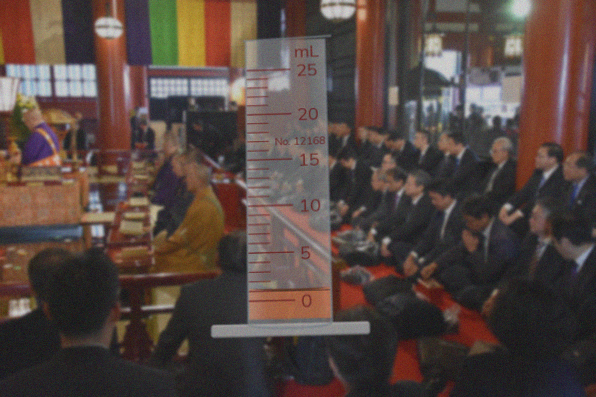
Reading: 1 mL
